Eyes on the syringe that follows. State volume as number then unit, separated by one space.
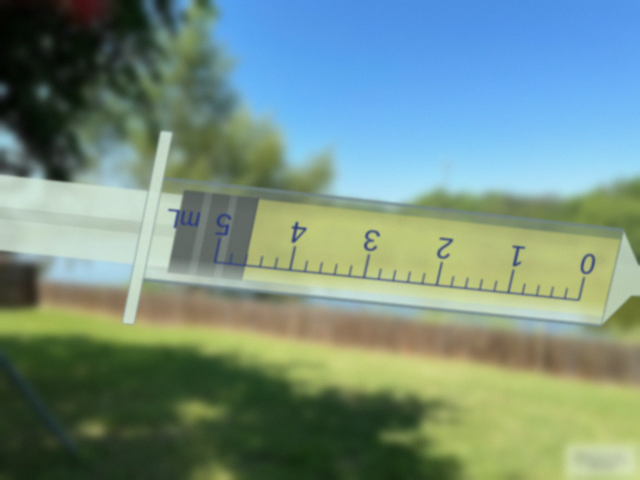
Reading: 4.6 mL
